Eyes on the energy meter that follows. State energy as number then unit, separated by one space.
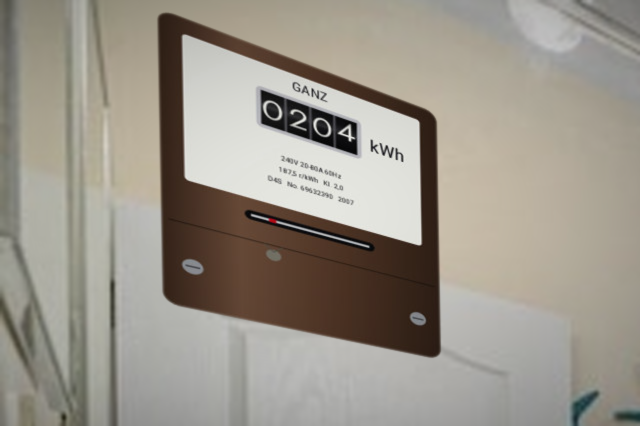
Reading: 204 kWh
